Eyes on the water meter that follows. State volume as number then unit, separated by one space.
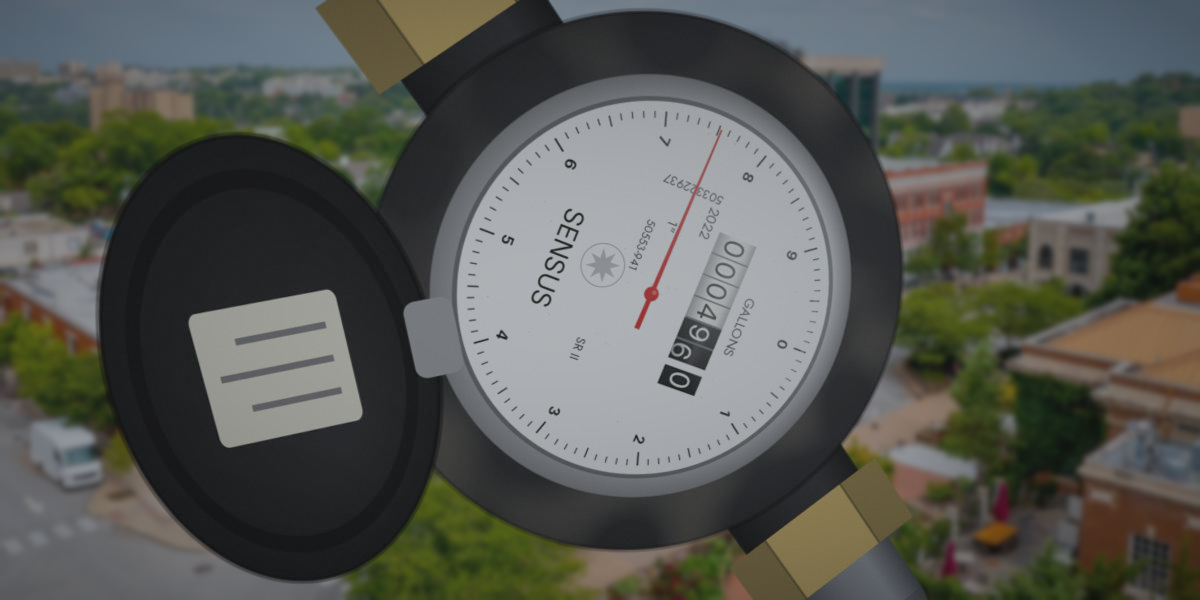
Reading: 4957.5 gal
